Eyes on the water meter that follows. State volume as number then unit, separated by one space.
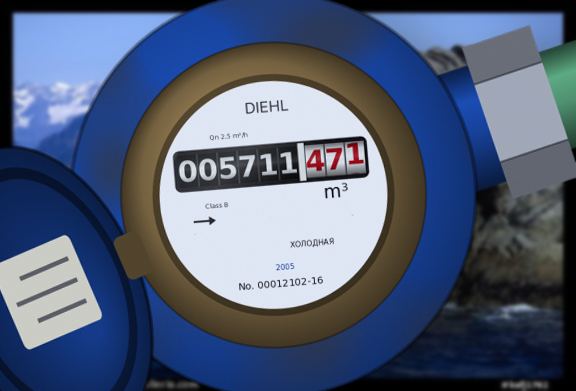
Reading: 5711.471 m³
